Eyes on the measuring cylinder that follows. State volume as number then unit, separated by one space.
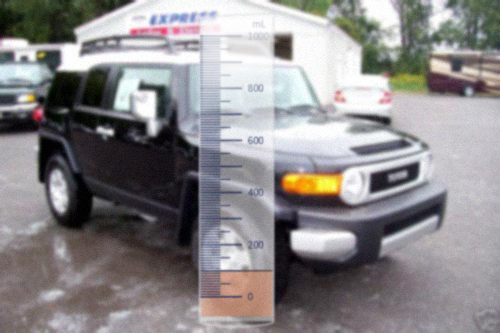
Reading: 100 mL
